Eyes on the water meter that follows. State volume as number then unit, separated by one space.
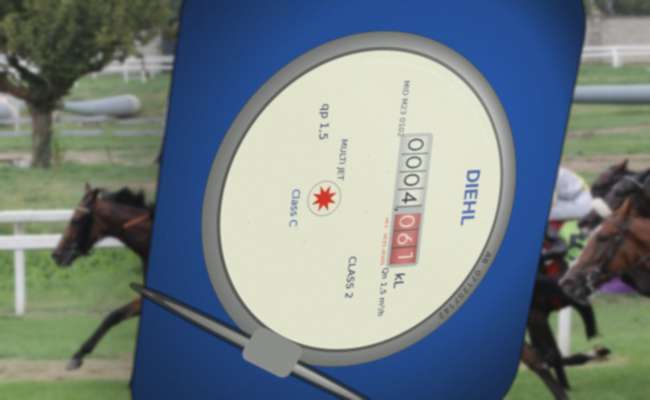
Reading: 4.061 kL
